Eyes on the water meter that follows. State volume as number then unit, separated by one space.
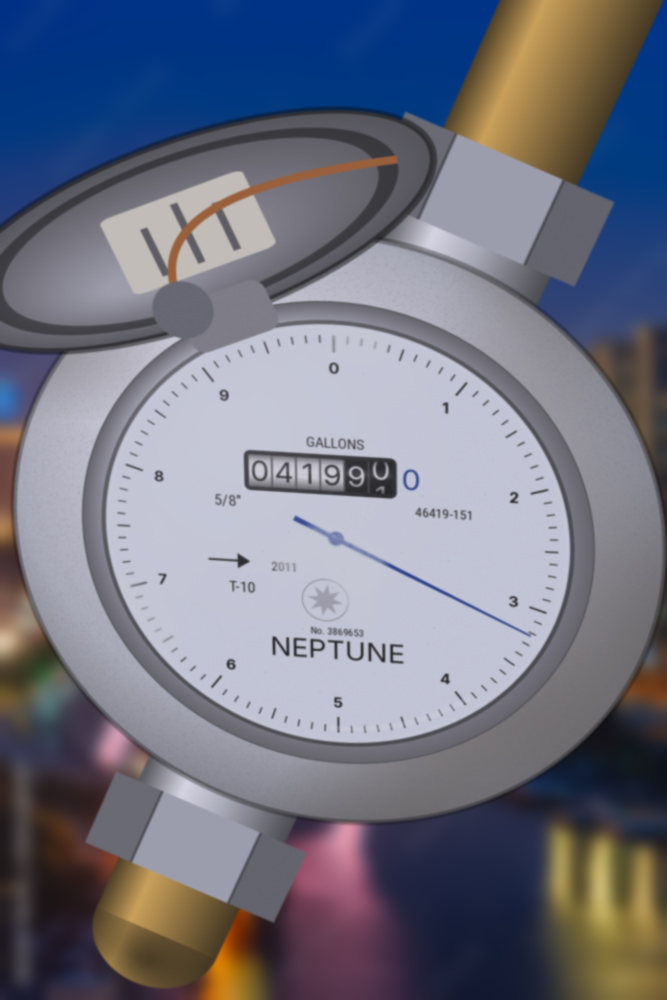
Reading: 419903.2 gal
